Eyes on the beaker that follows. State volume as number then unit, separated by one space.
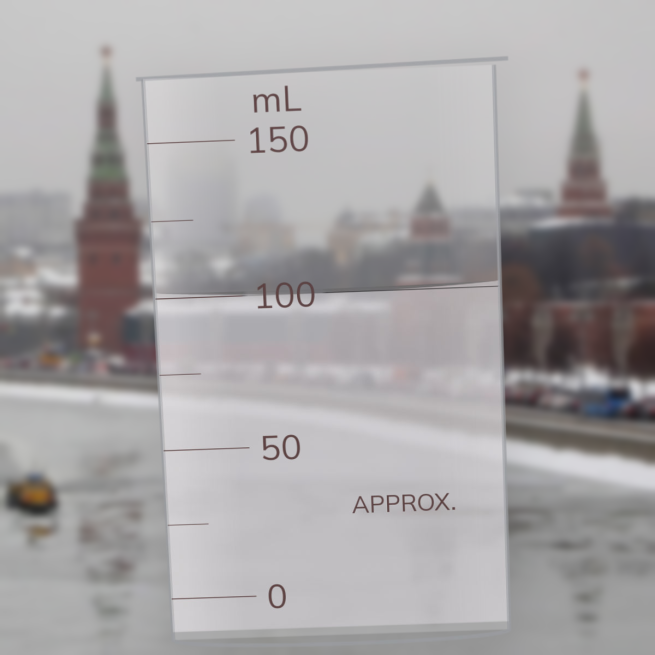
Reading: 100 mL
